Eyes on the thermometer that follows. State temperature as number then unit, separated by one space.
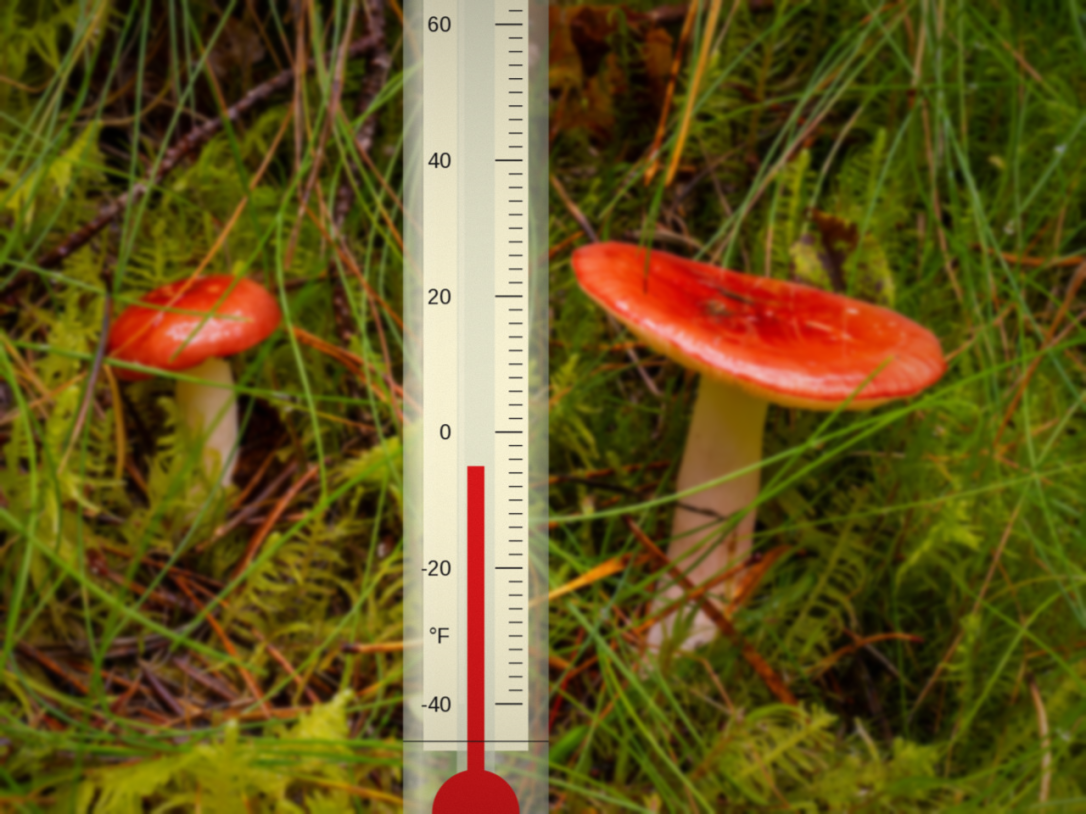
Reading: -5 °F
